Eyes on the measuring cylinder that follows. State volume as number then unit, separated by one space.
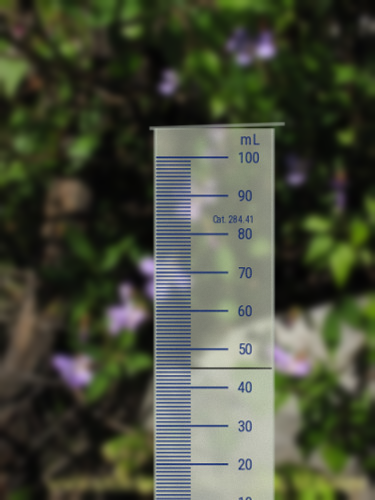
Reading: 45 mL
